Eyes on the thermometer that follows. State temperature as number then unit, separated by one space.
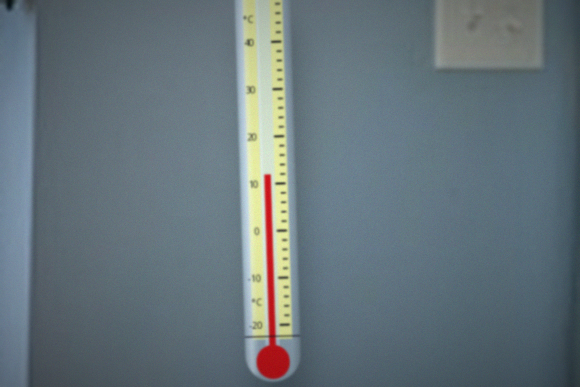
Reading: 12 °C
